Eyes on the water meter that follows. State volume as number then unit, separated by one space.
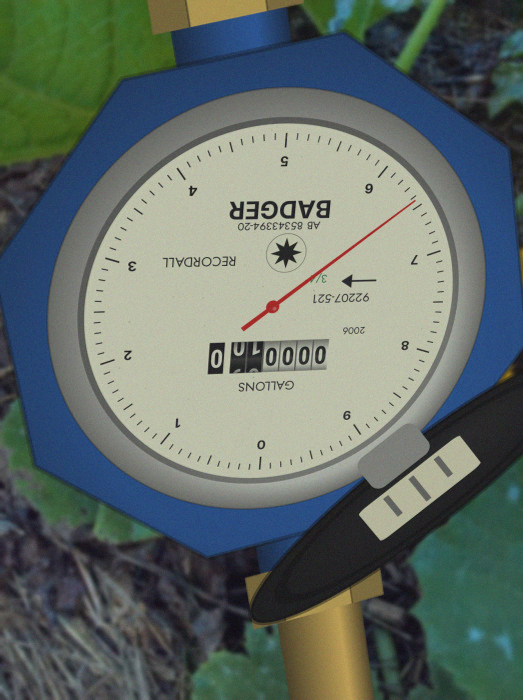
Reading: 96.4 gal
